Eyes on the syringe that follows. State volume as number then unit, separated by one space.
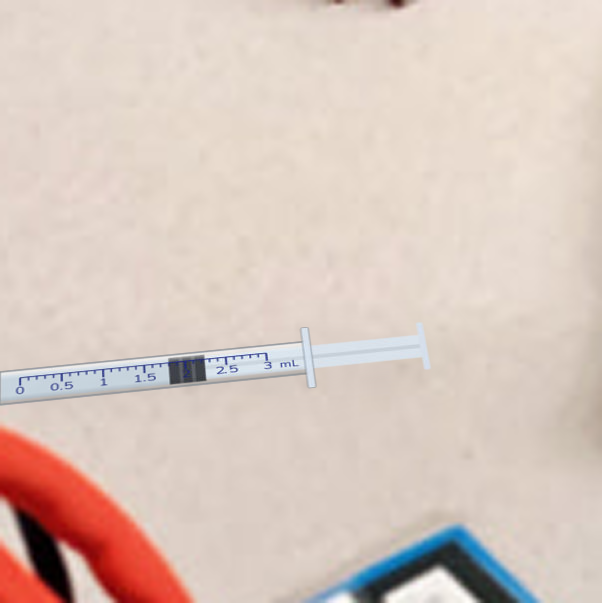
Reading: 1.8 mL
